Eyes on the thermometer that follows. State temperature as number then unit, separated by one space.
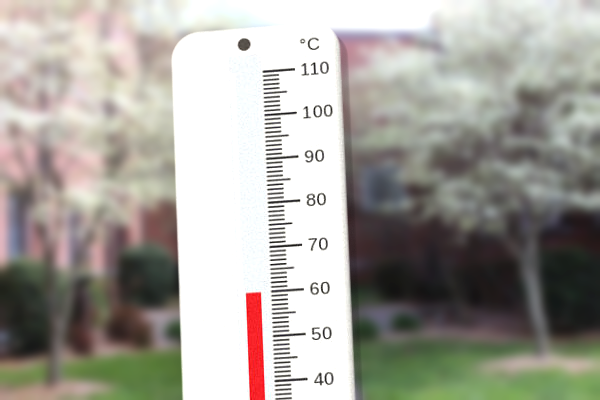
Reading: 60 °C
